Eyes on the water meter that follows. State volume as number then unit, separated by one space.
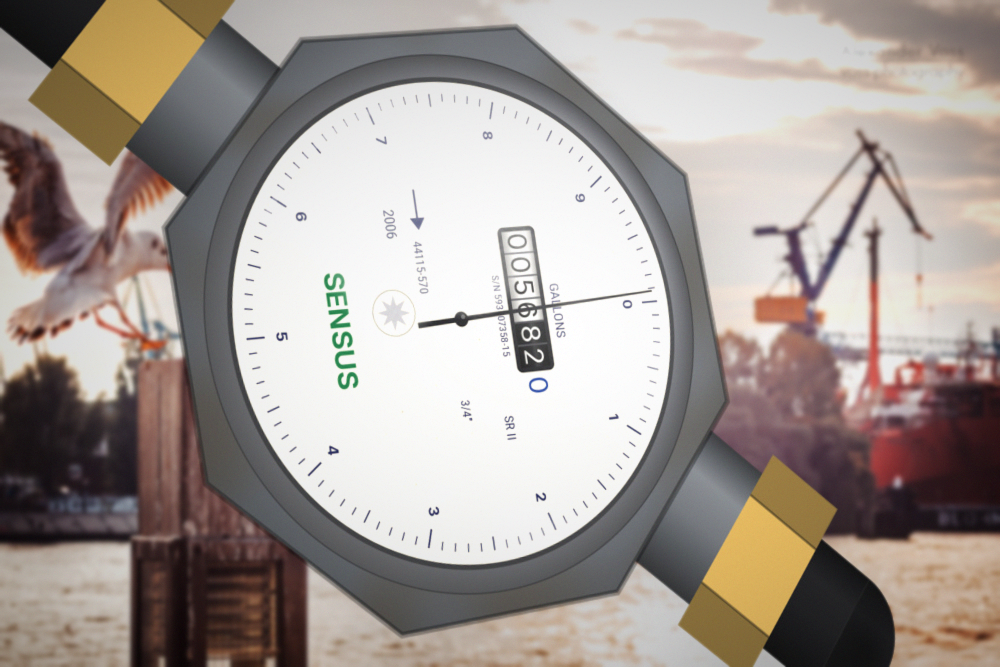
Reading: 56819.9 gal
